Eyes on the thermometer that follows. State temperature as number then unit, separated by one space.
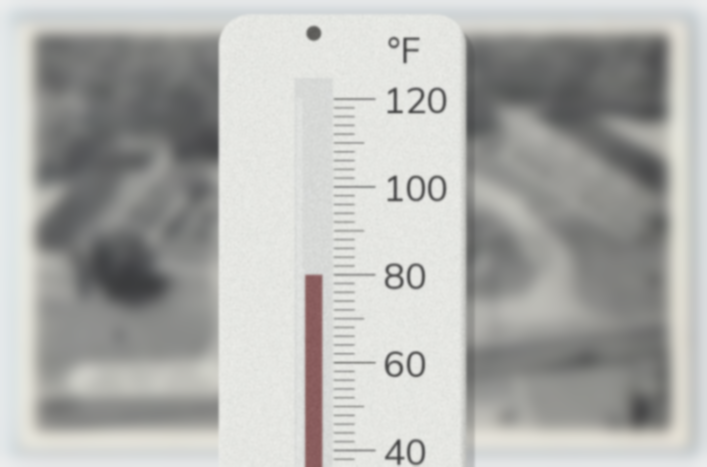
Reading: 80 °F
